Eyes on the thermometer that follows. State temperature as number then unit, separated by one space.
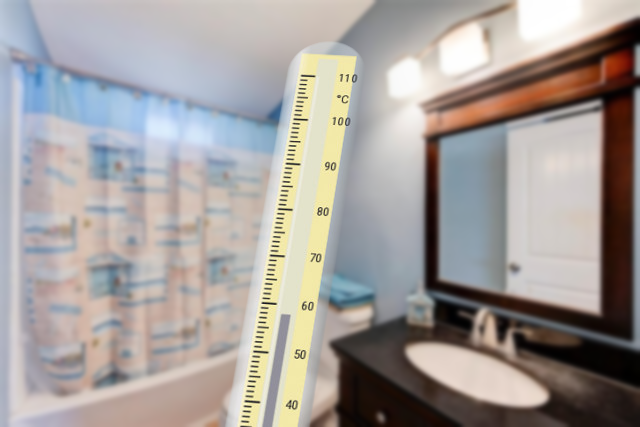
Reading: 58 °C
